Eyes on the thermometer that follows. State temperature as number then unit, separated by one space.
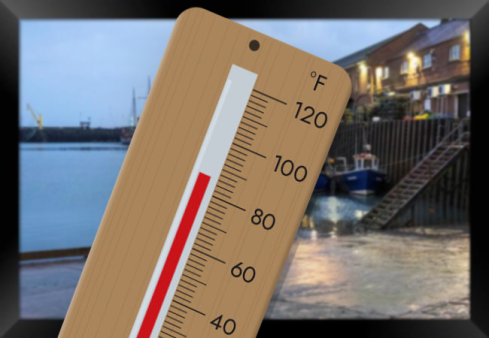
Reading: 86 °F
